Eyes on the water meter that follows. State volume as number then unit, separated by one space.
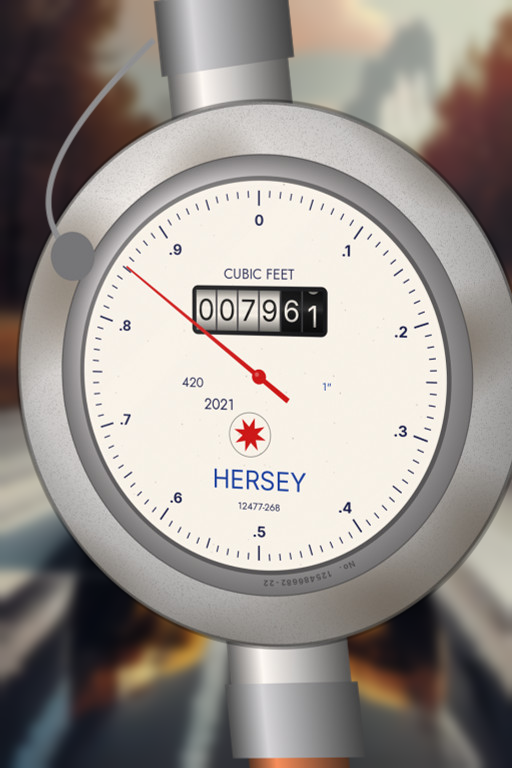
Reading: 7960.85 ft³
